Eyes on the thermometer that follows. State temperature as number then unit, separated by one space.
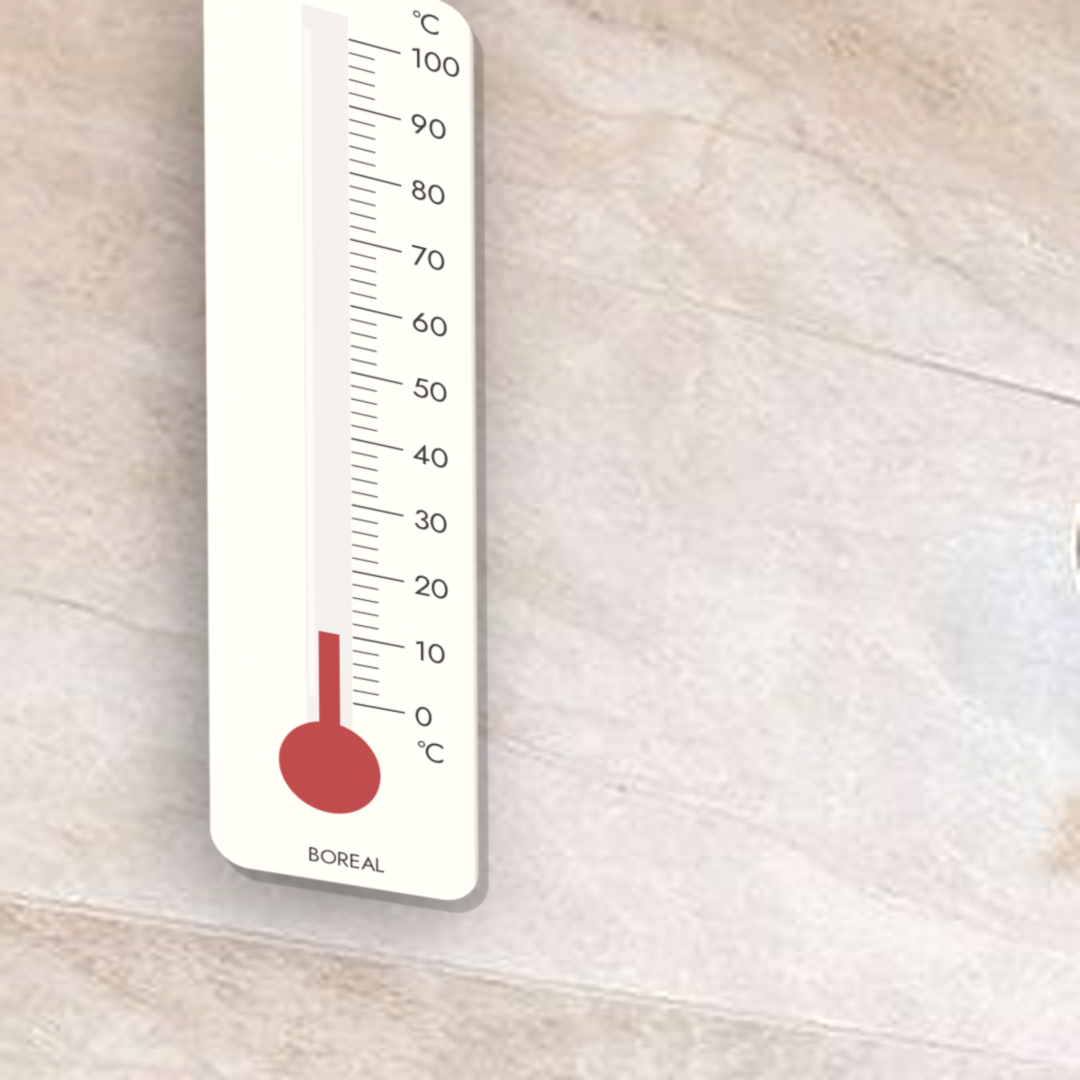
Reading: 10 °C
